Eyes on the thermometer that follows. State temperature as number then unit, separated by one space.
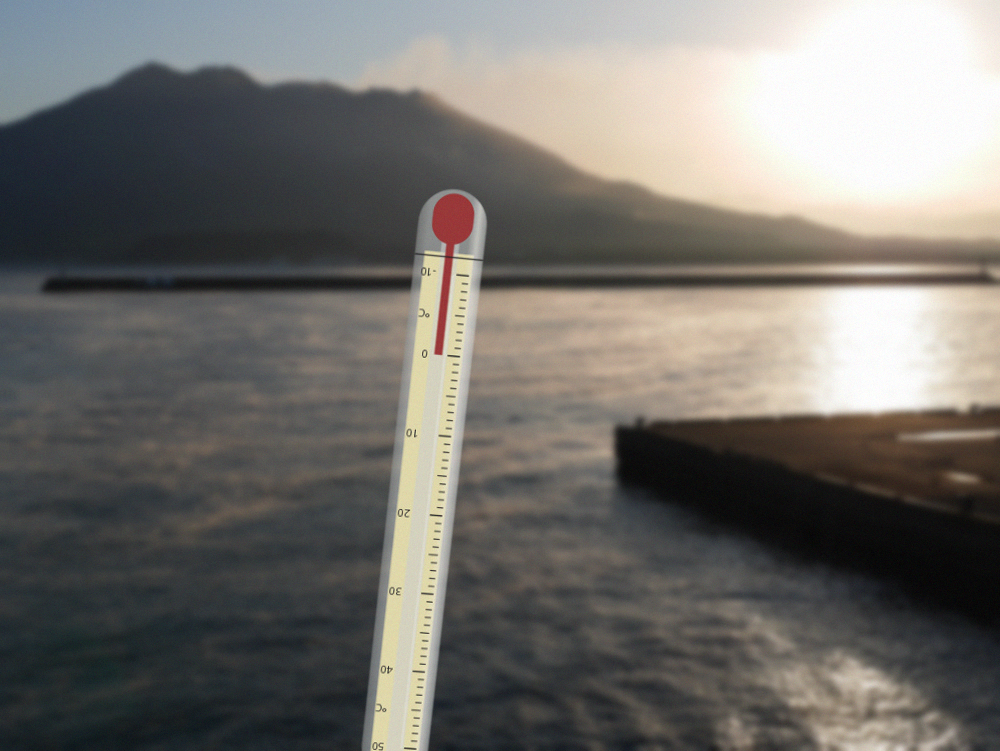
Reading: 0 °C
